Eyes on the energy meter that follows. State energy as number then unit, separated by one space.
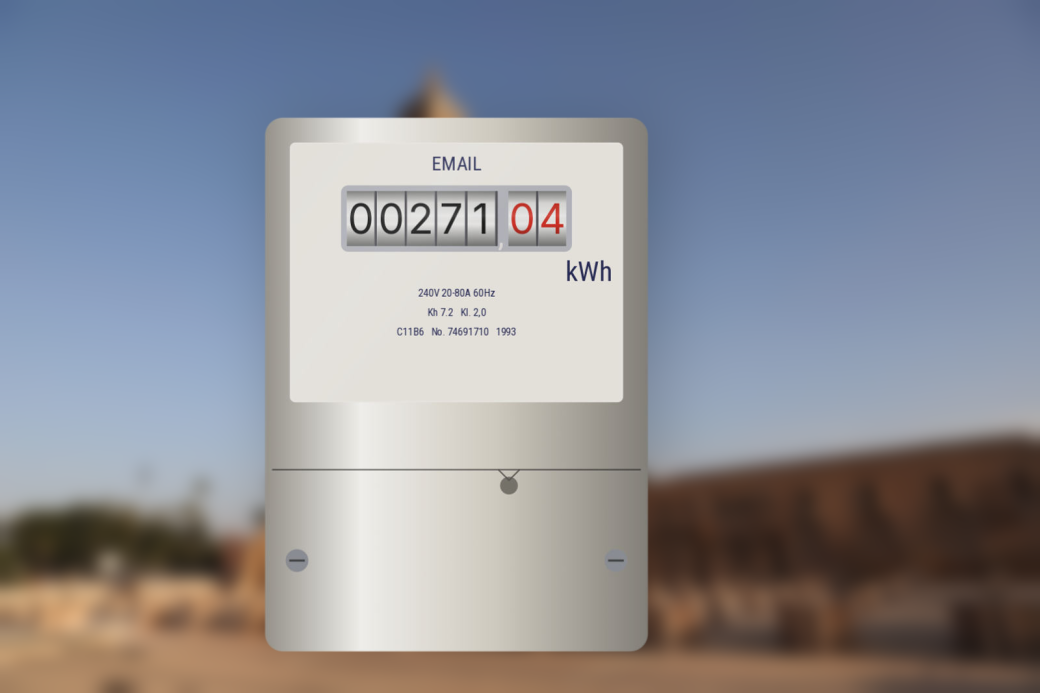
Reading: 271.04 kWh
